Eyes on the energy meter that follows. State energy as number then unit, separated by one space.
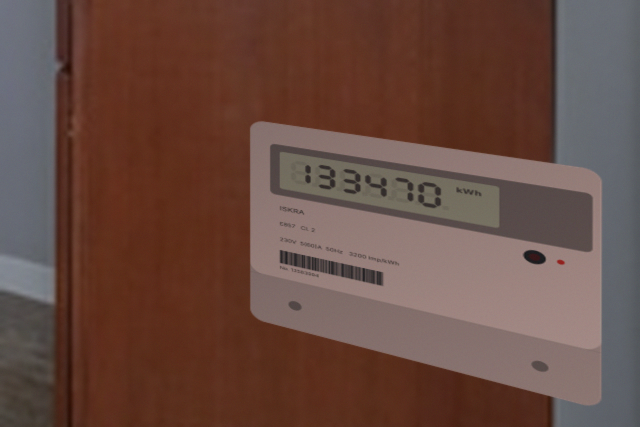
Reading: 133470 kWh
